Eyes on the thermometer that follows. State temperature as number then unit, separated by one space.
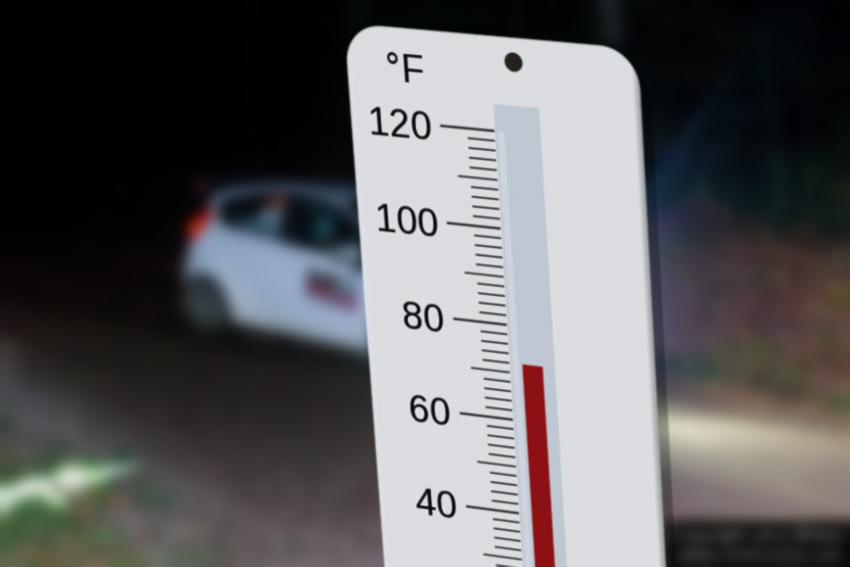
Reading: 72 °F
